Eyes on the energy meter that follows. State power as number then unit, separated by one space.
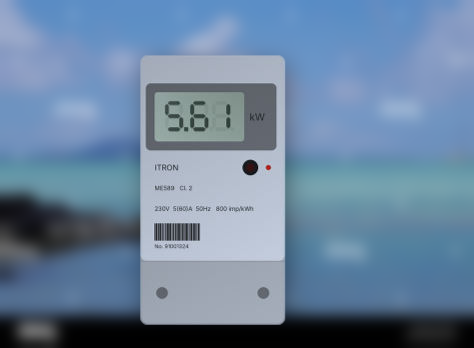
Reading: 5.61 kW
